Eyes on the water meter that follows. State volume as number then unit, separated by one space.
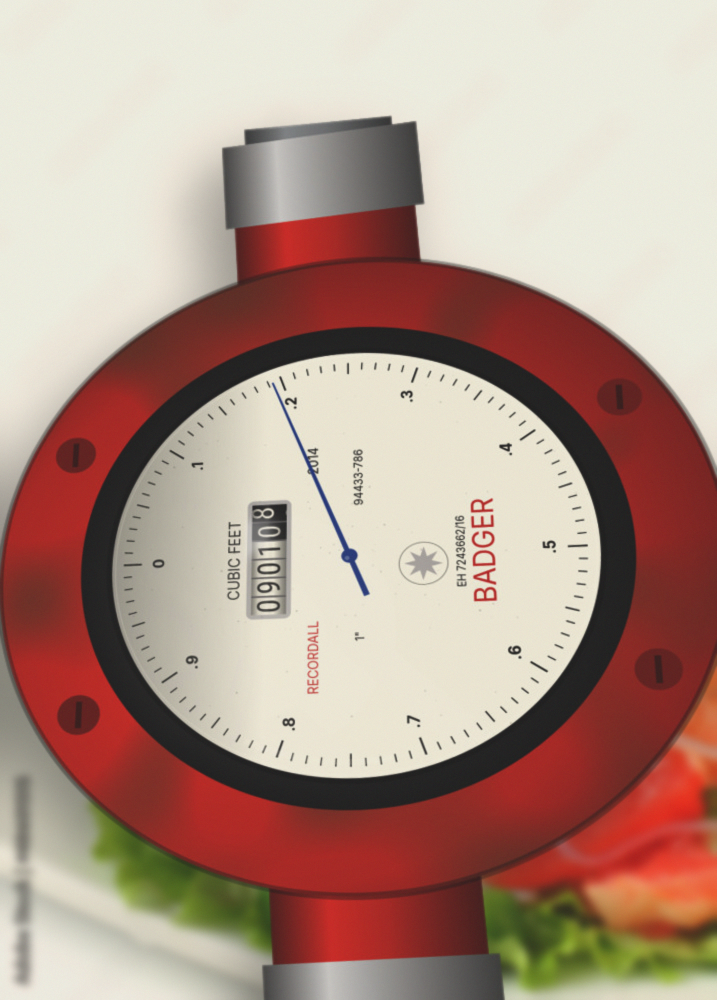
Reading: 90108.19 ft³
